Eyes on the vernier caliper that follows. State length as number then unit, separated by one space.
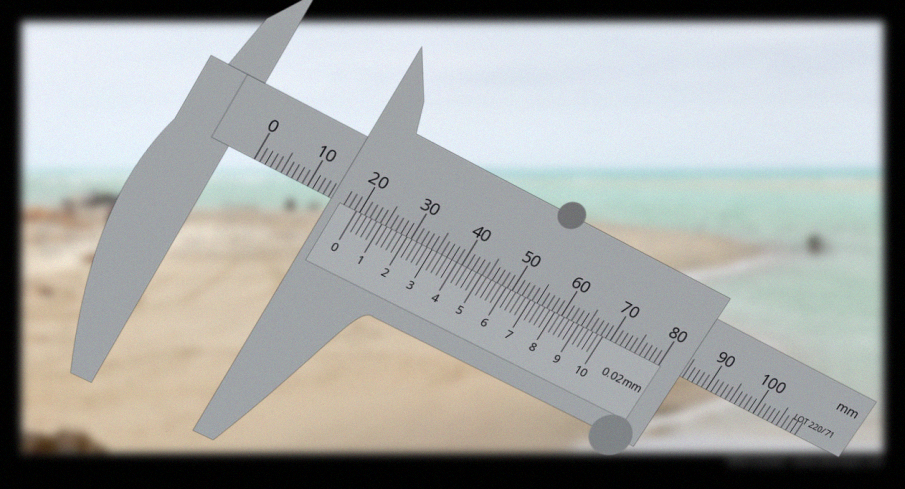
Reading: 19.4 mm
